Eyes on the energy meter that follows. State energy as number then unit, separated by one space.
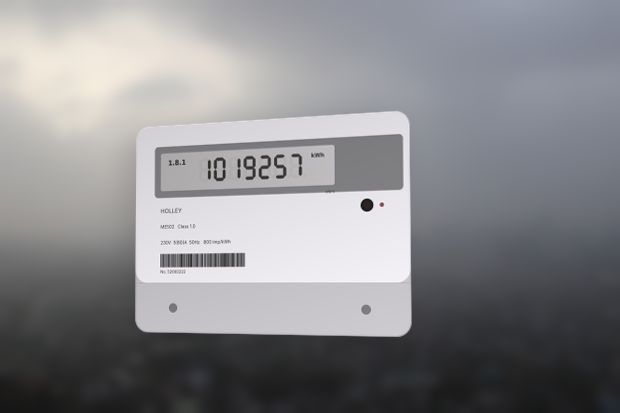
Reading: 1019257 kWh
